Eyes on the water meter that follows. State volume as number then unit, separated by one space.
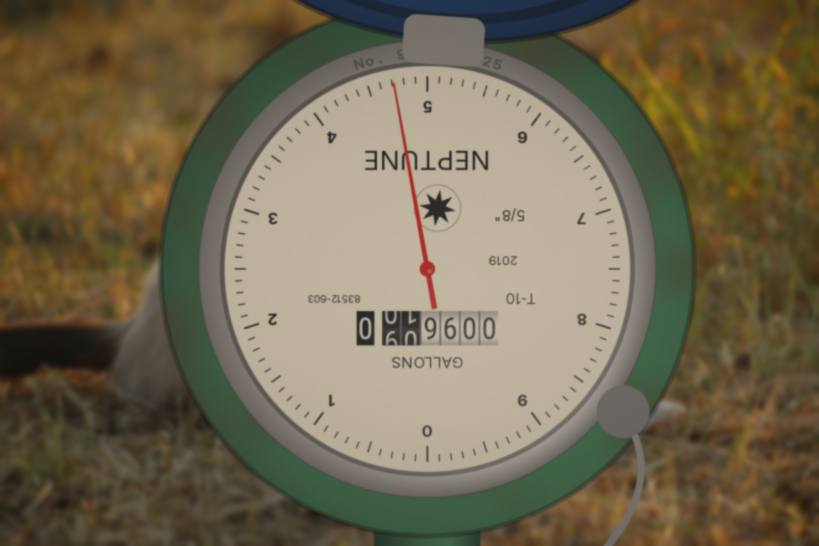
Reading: 96094.7 gal
